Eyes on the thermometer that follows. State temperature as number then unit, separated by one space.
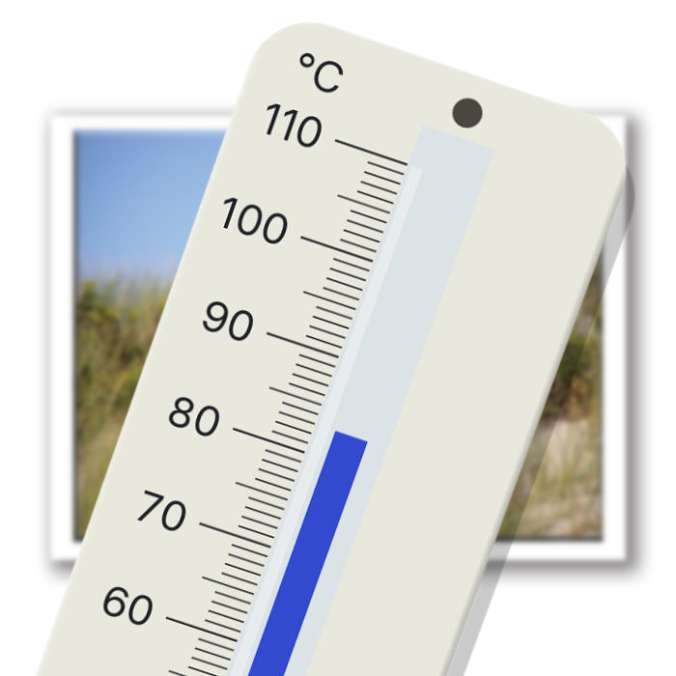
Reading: 83 °C
